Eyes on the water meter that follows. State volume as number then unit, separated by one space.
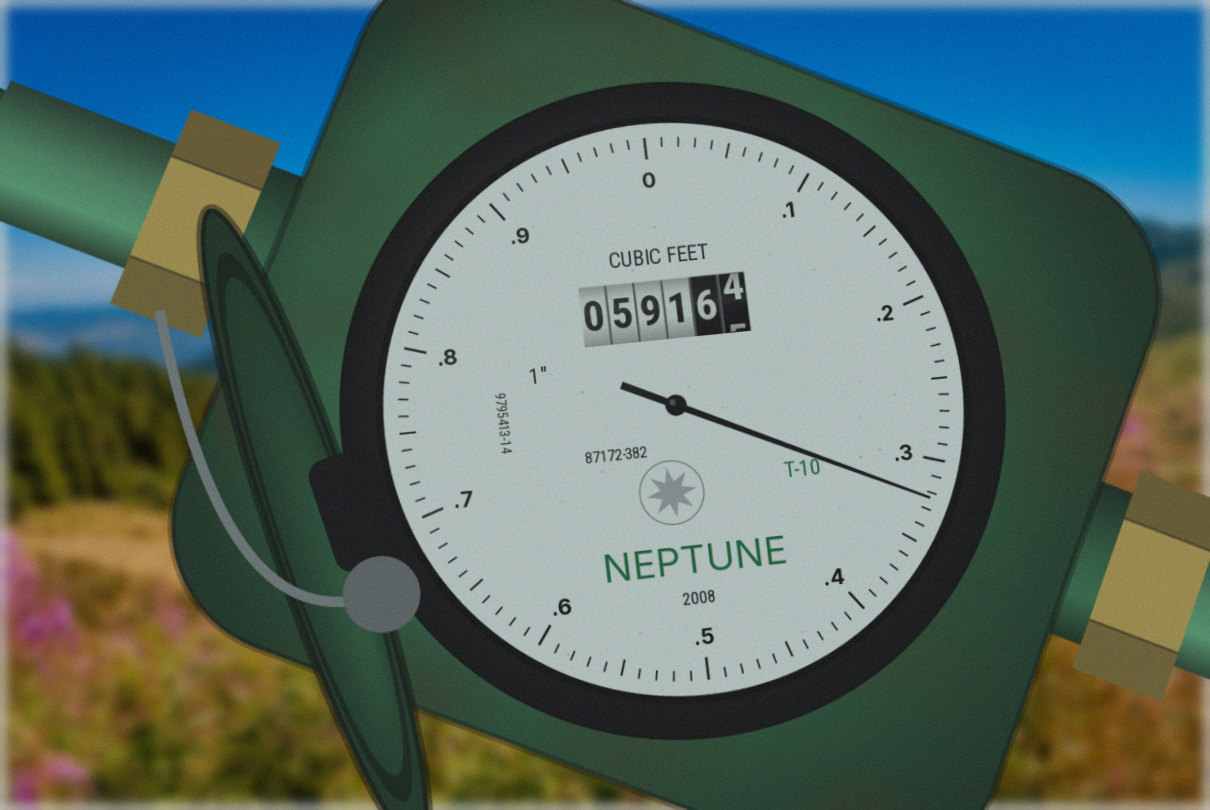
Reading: 59164.32 ft³
